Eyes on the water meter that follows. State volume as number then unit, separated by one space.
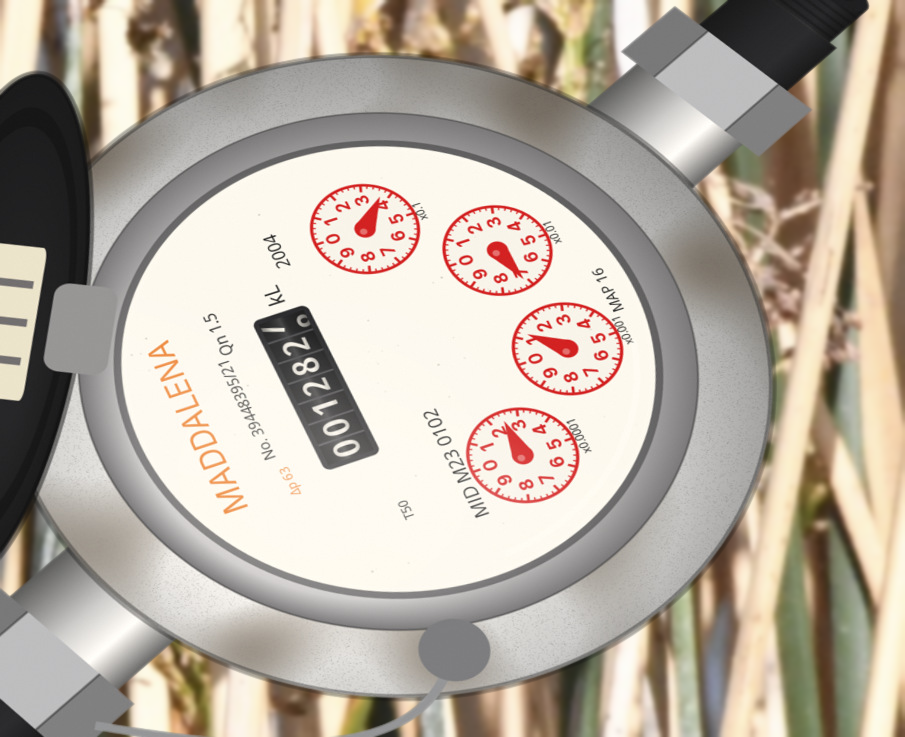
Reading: 12827.3712 kL
